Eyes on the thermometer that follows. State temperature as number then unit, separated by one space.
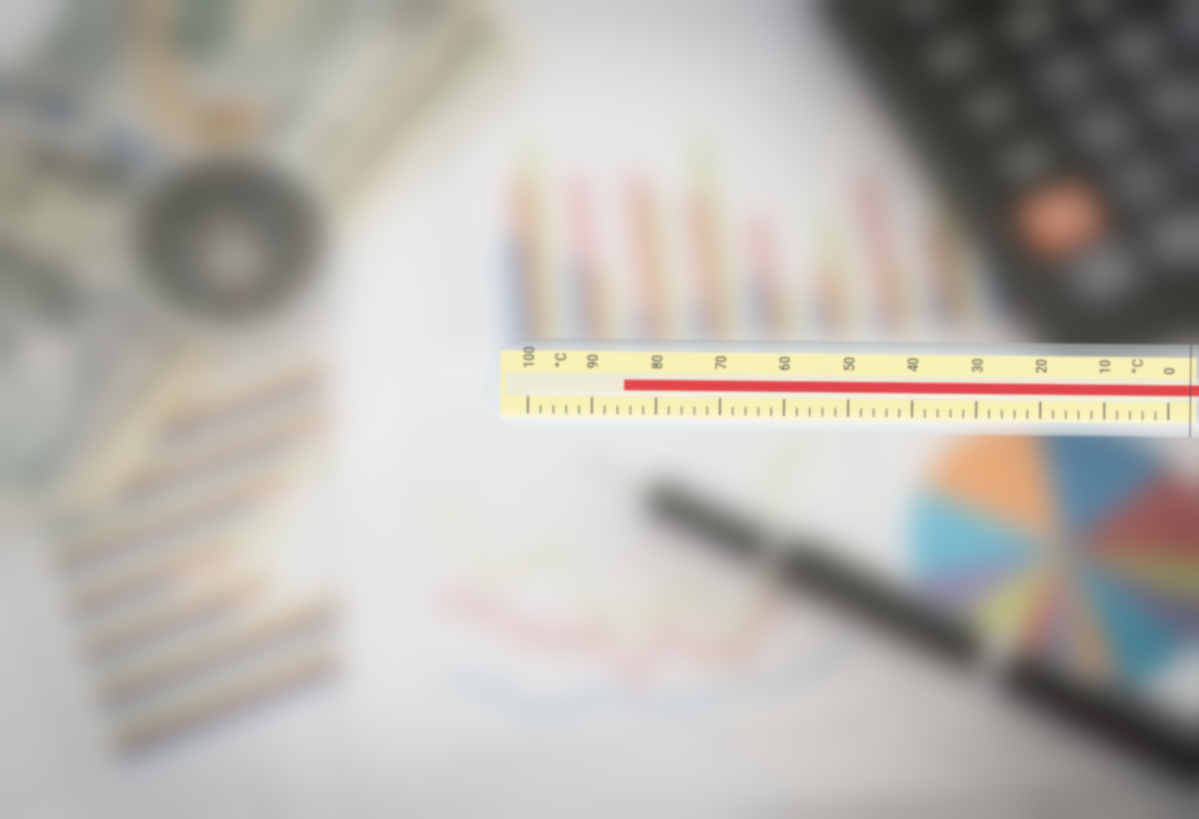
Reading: 85 °C
